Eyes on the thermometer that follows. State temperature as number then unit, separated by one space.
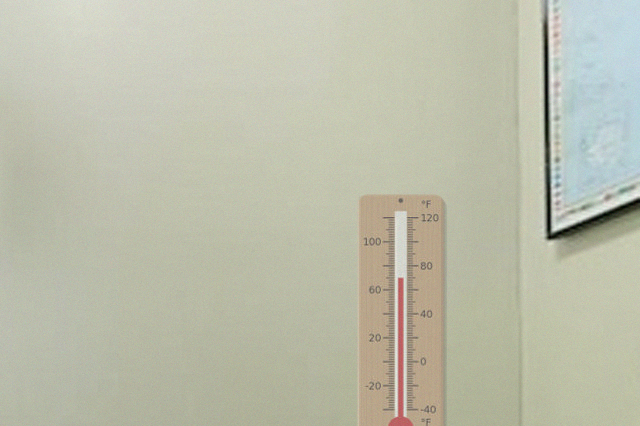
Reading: 70 °F
